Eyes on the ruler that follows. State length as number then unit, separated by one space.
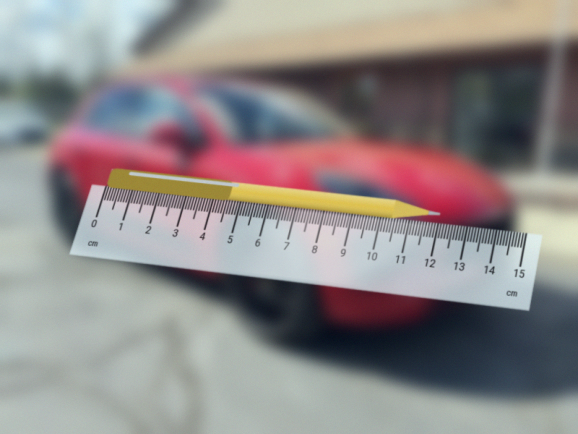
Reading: 12 cm
